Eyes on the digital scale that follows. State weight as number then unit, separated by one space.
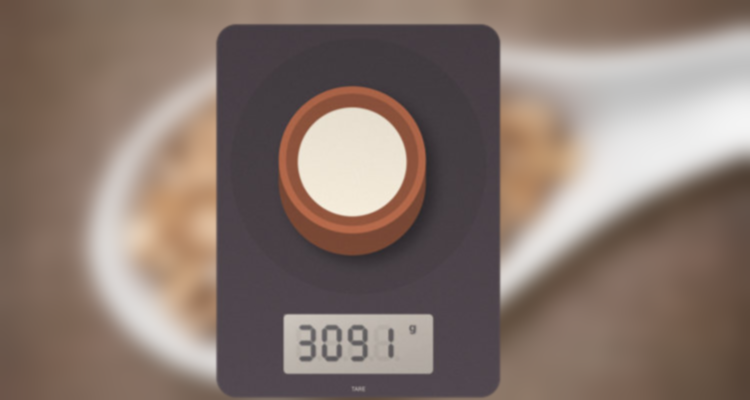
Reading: 3091 g
